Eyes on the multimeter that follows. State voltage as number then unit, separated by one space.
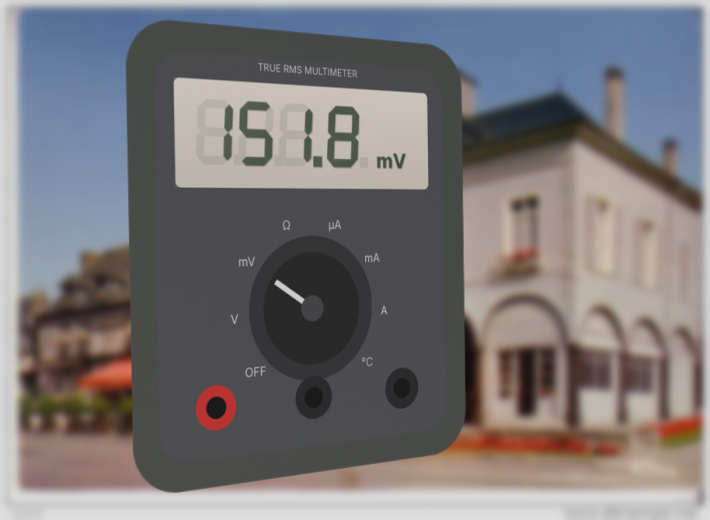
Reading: 151.8 mV
